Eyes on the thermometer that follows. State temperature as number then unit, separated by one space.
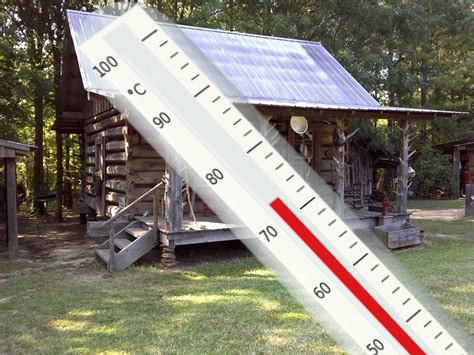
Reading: 73 °C
